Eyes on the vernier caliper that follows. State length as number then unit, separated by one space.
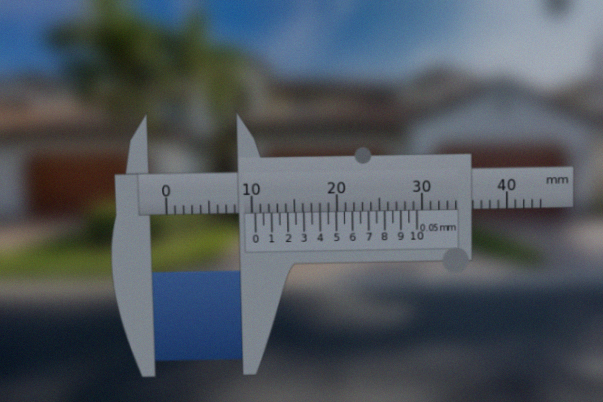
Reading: 10.4 mm
